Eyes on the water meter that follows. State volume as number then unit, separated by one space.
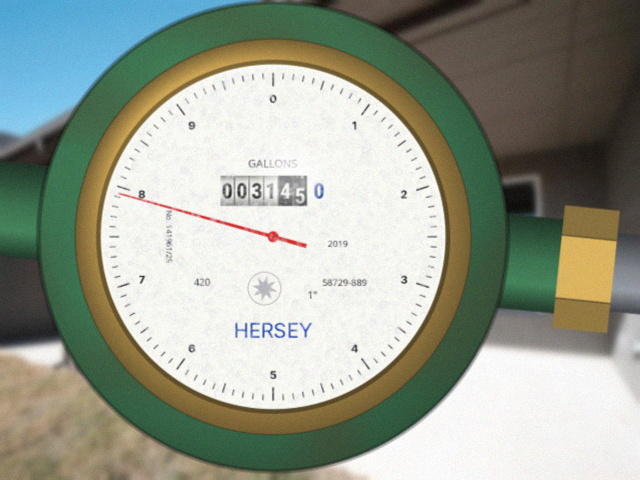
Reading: 31447.9 gal
